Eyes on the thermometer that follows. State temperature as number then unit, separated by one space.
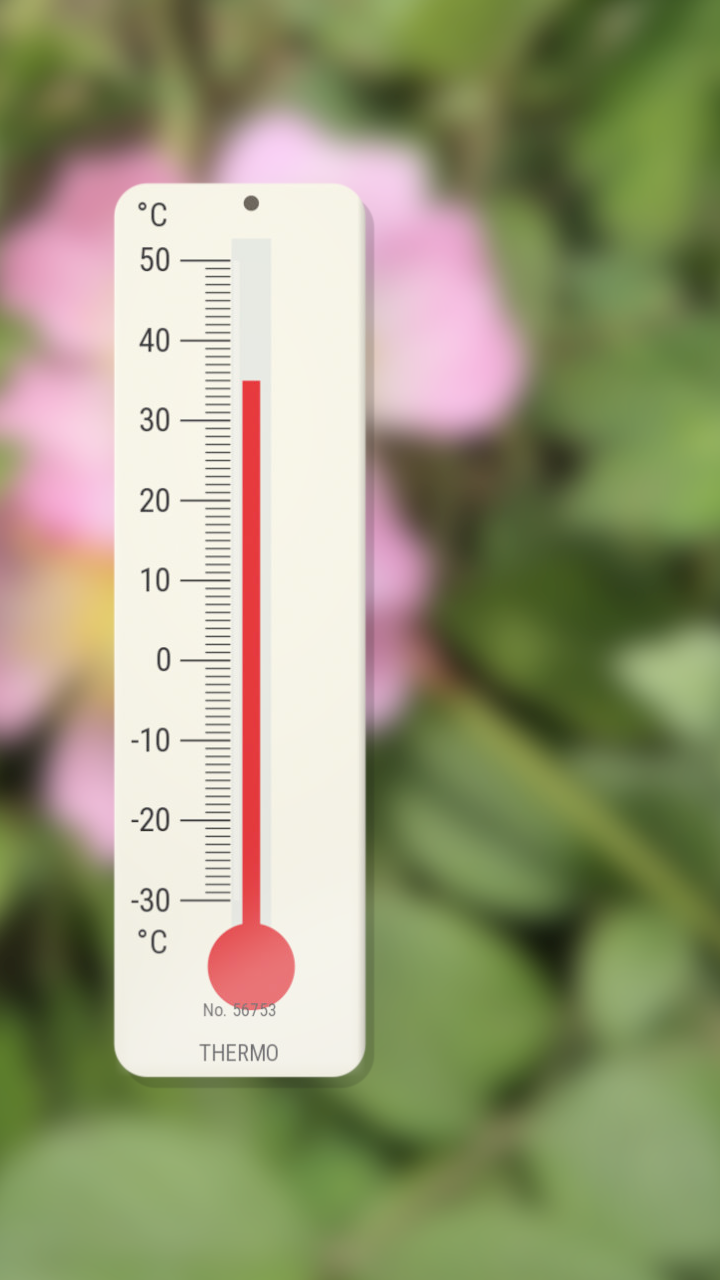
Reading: 35 °C
